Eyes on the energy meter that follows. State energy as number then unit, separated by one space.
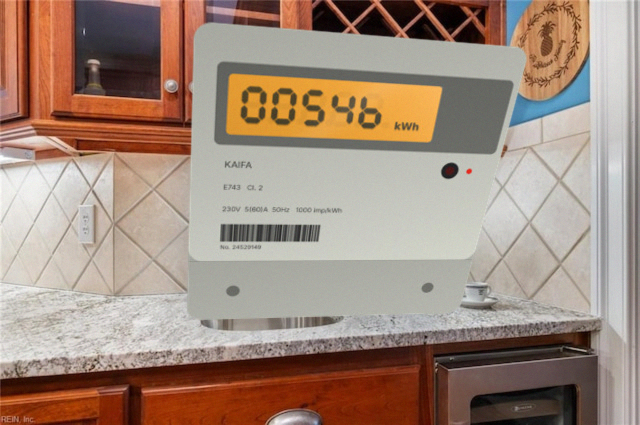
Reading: 546 kWh
